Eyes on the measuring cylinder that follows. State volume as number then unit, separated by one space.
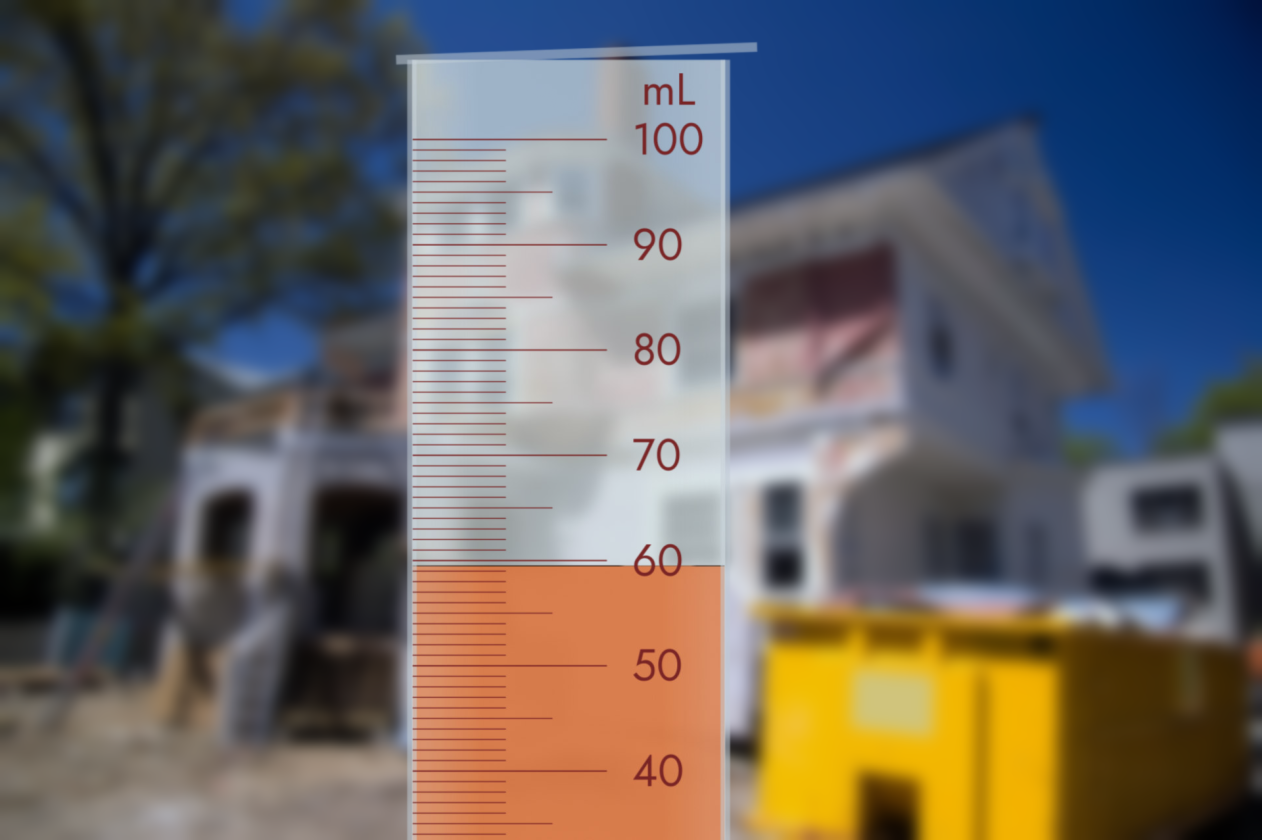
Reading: 59.5 mL
